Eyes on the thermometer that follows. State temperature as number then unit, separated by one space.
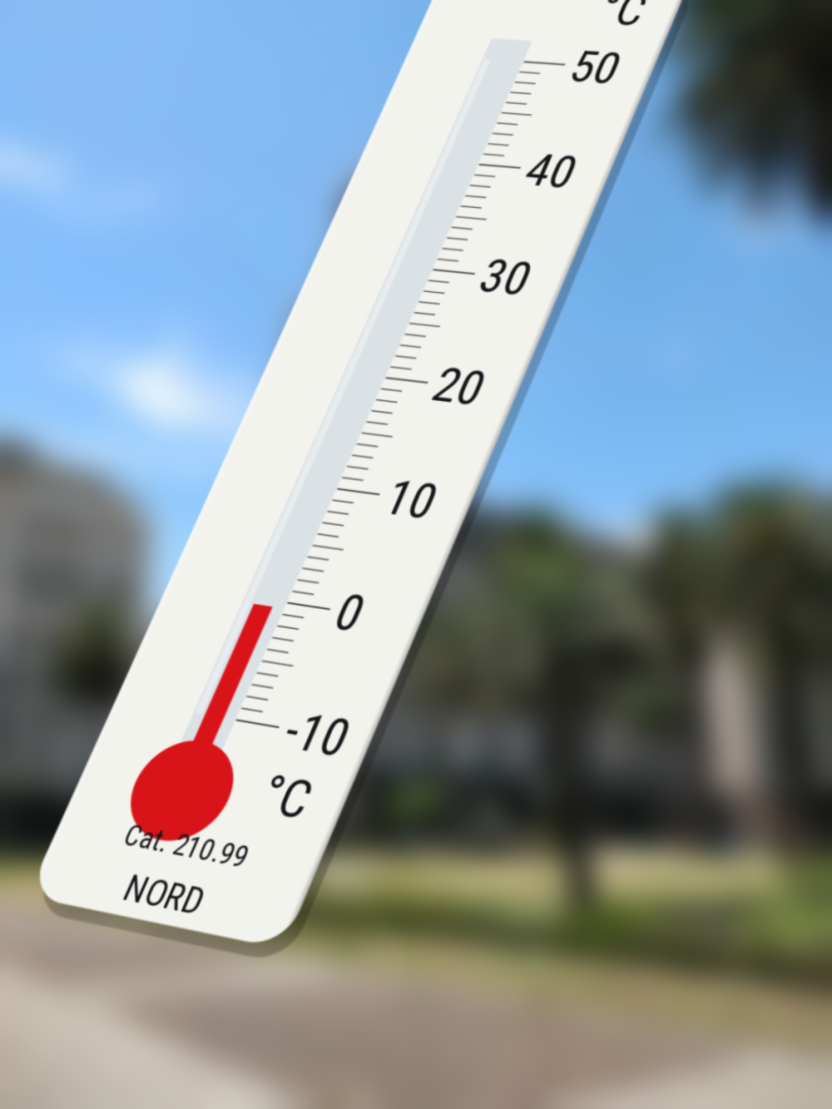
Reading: -0.5 °C
